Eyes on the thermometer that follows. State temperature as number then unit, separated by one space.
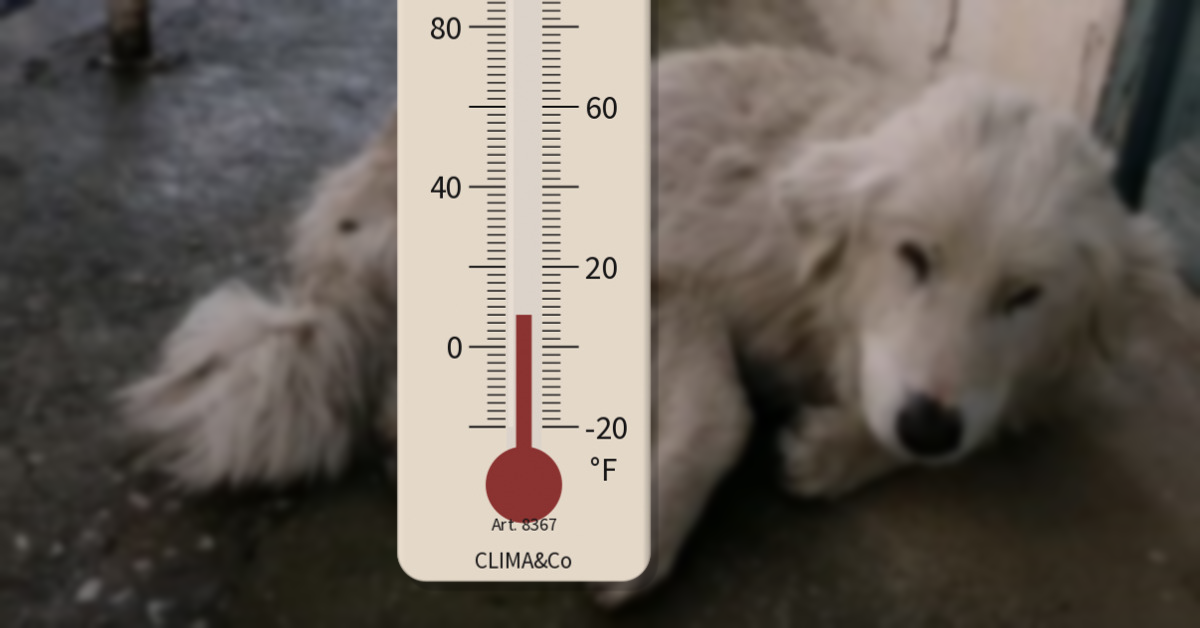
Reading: 8 °F
